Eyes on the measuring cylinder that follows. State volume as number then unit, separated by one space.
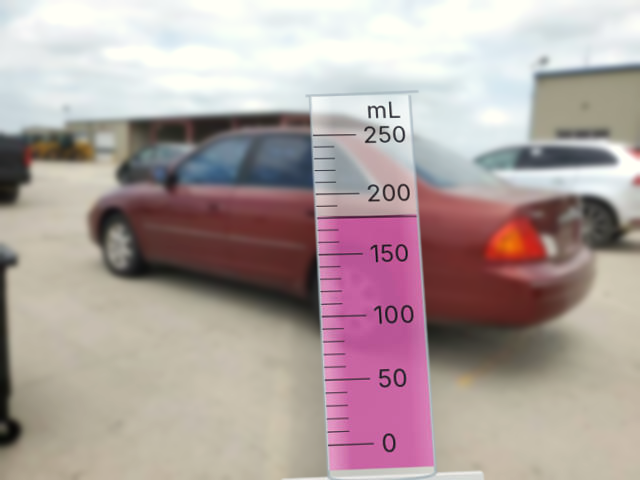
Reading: 180 mL
